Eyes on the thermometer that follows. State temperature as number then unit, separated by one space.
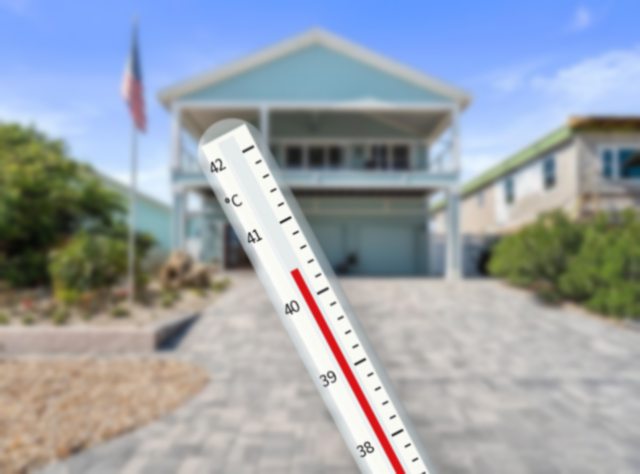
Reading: 40.4 °C
